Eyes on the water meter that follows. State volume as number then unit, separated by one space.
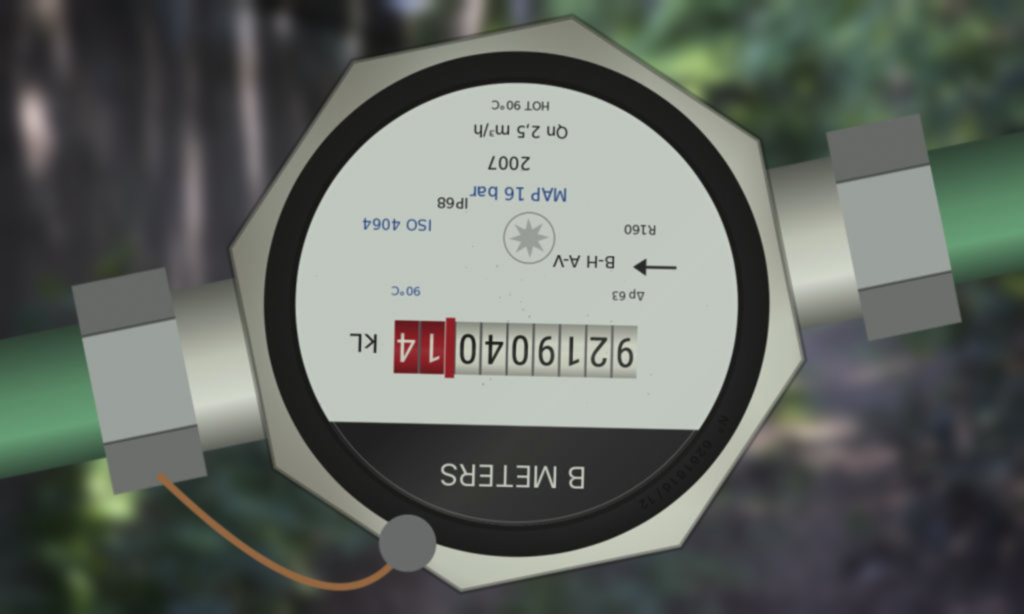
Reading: 9219040.14 kL
